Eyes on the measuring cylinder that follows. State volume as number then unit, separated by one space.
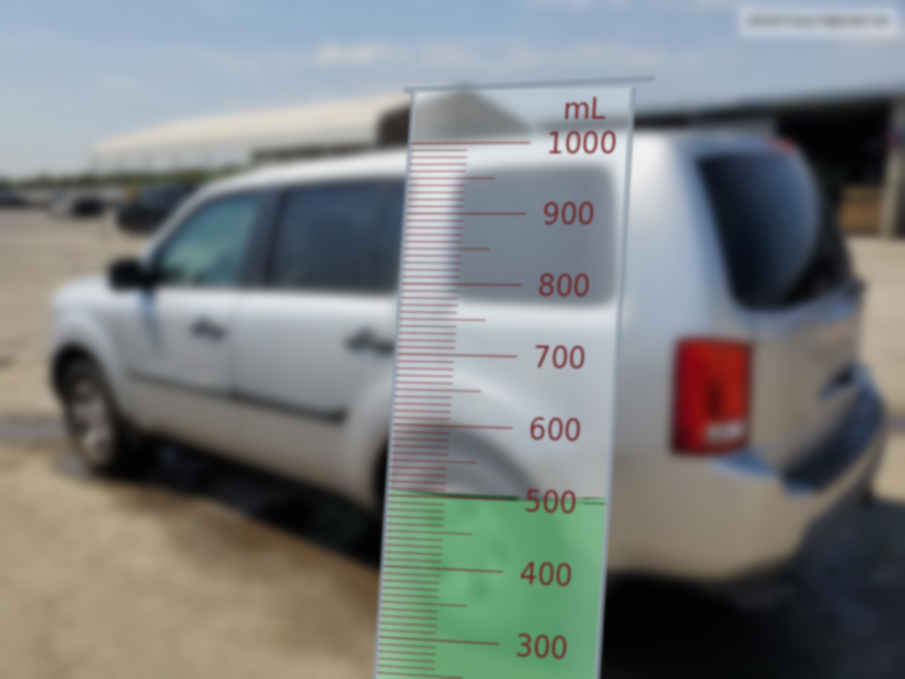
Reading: 500 mL
